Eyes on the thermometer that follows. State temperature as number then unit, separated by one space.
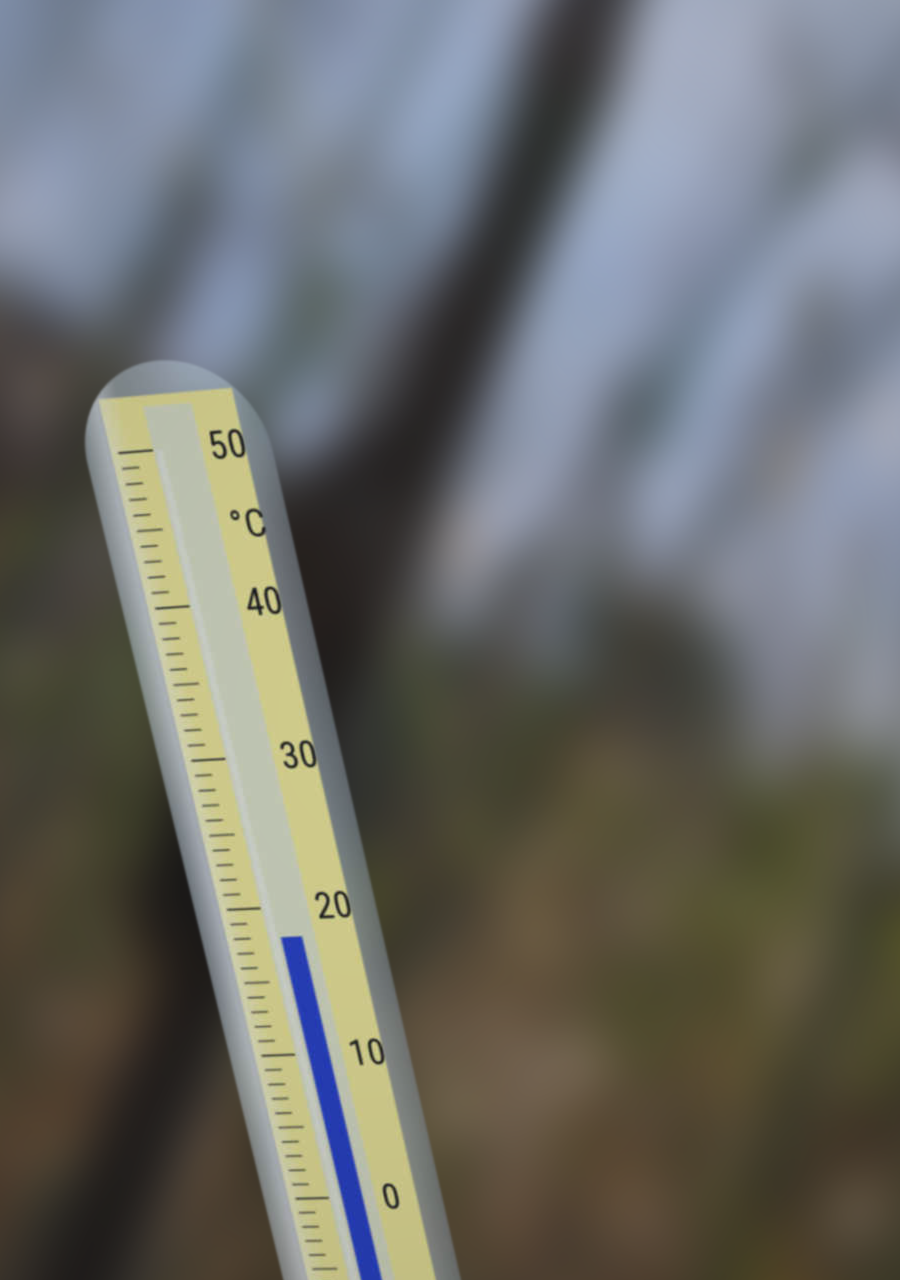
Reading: 18 °C
